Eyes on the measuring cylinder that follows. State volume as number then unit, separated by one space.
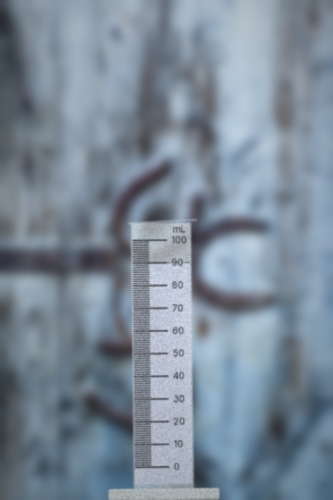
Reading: 90 mL
